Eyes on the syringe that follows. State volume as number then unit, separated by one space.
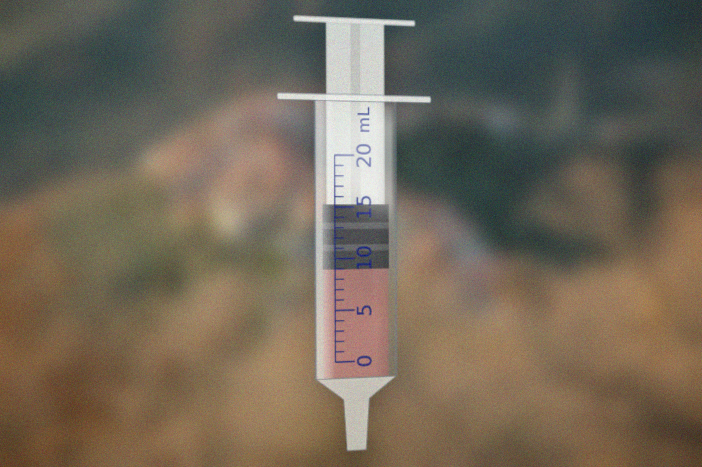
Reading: 9 mL
